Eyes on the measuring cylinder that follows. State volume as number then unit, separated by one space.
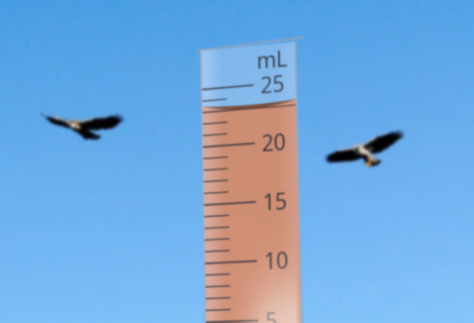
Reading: 23 mL
